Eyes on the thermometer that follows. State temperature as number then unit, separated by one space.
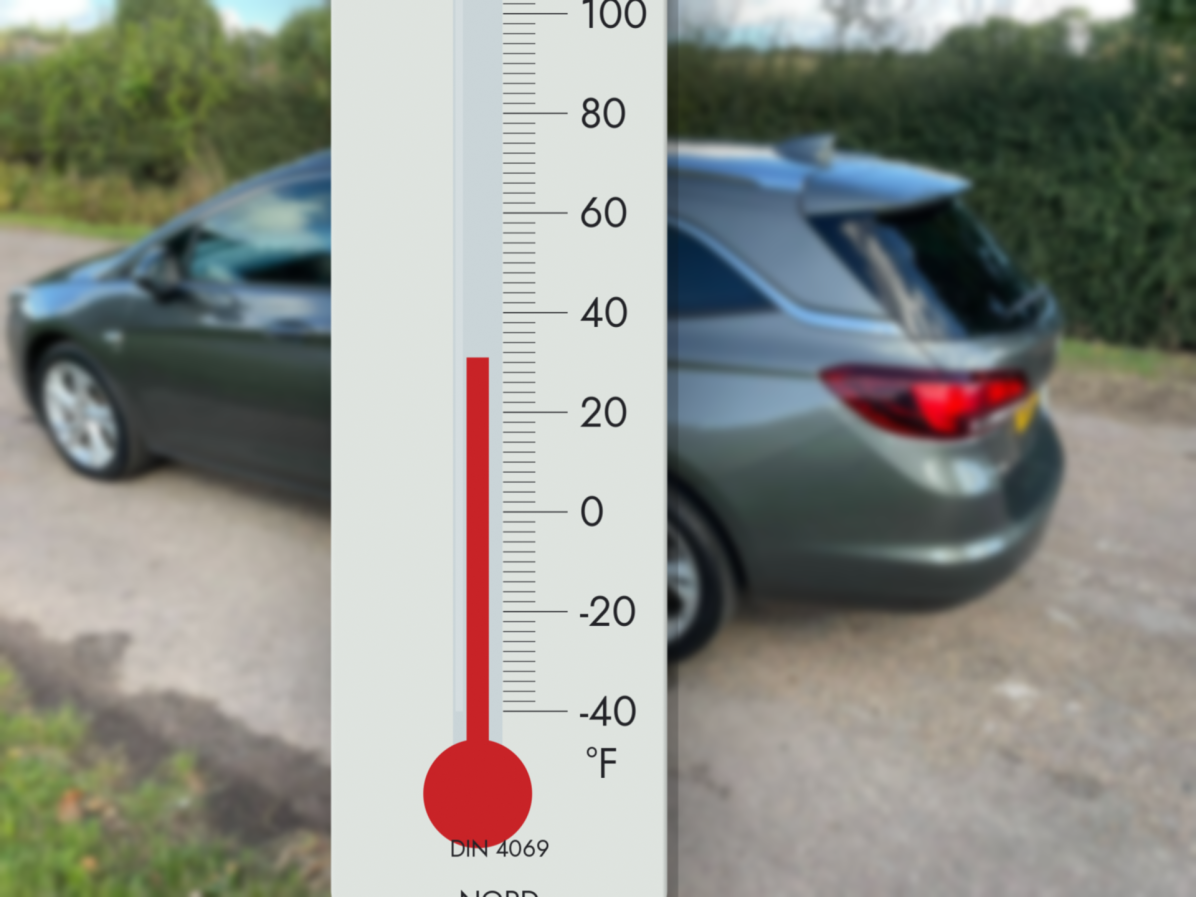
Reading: 31 °F
